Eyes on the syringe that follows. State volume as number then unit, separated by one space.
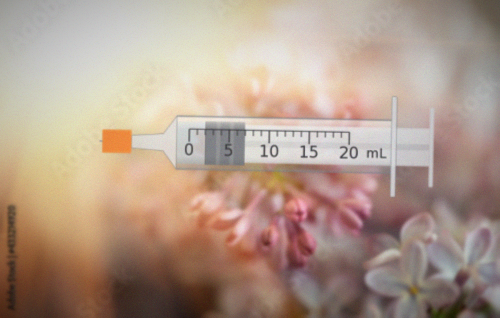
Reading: 2 mL
